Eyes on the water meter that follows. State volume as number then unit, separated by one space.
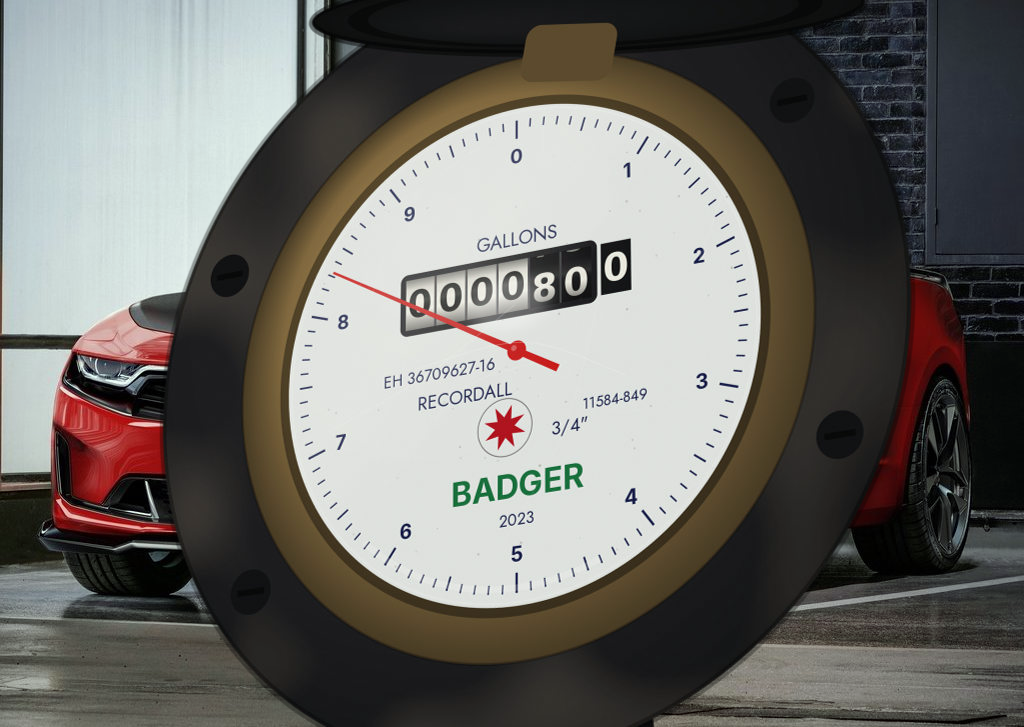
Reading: 798.3 gal
